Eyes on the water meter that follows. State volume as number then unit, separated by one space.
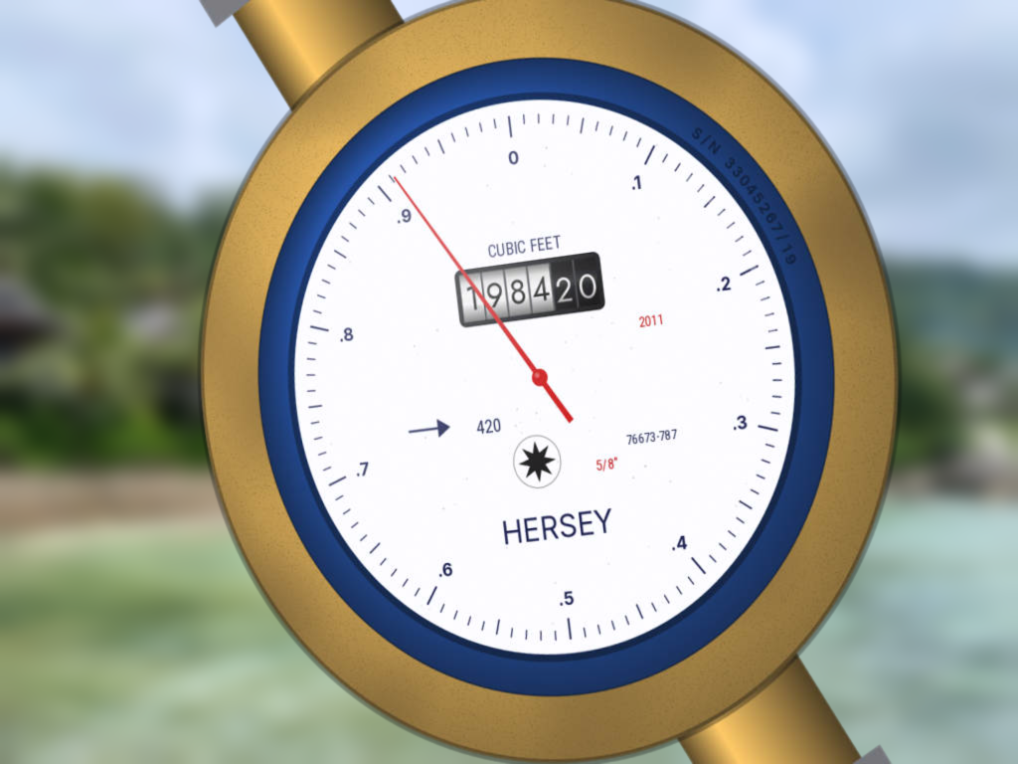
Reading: 198419.91 ft³
